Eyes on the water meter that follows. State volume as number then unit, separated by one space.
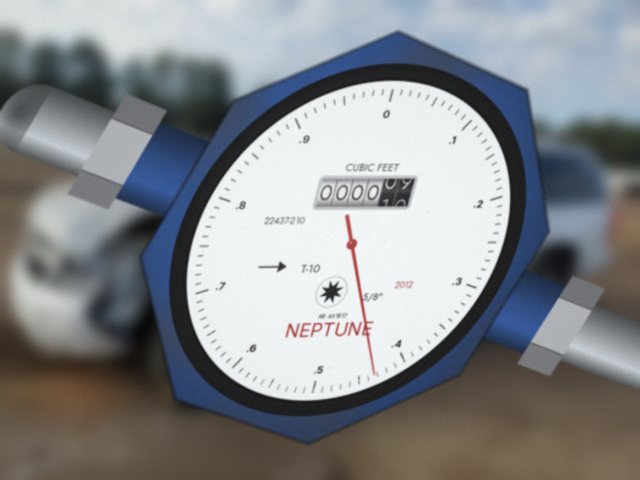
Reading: 9.43 ft³
